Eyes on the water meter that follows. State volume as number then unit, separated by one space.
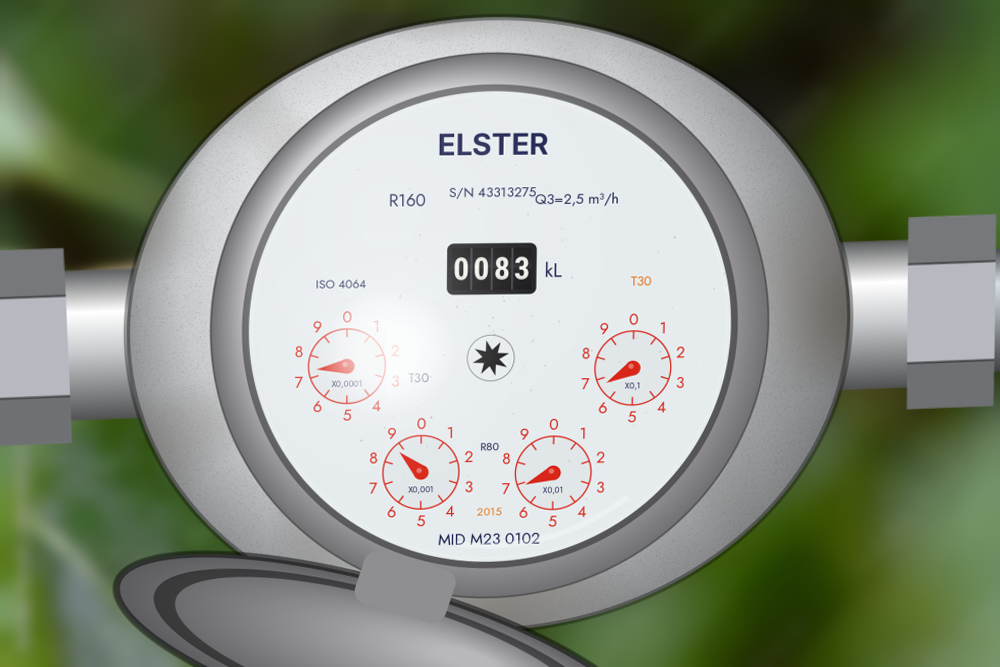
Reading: 83.6687 kL
